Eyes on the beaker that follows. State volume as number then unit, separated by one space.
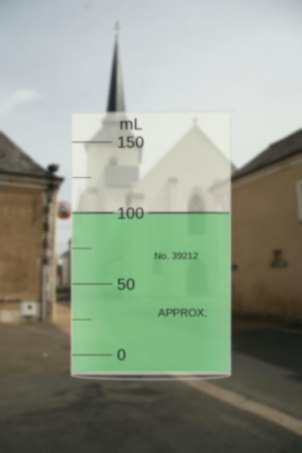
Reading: 100 mL
